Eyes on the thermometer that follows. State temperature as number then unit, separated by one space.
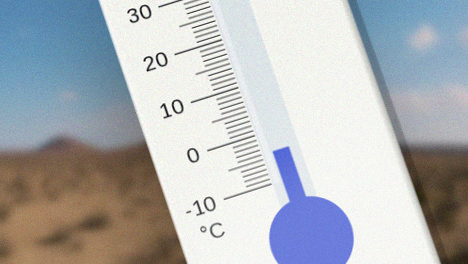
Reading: -4 °C
